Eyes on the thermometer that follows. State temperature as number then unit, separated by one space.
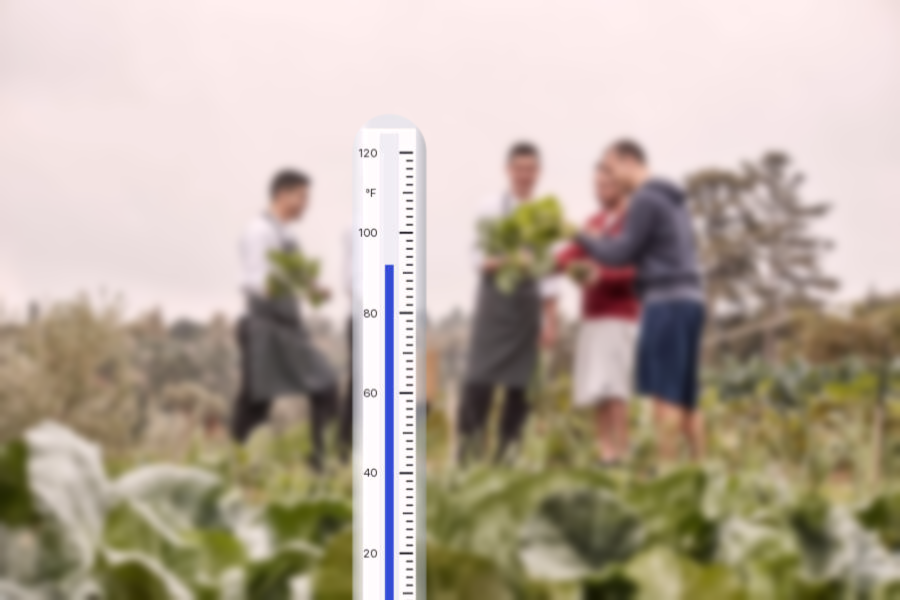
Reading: 92 °F
